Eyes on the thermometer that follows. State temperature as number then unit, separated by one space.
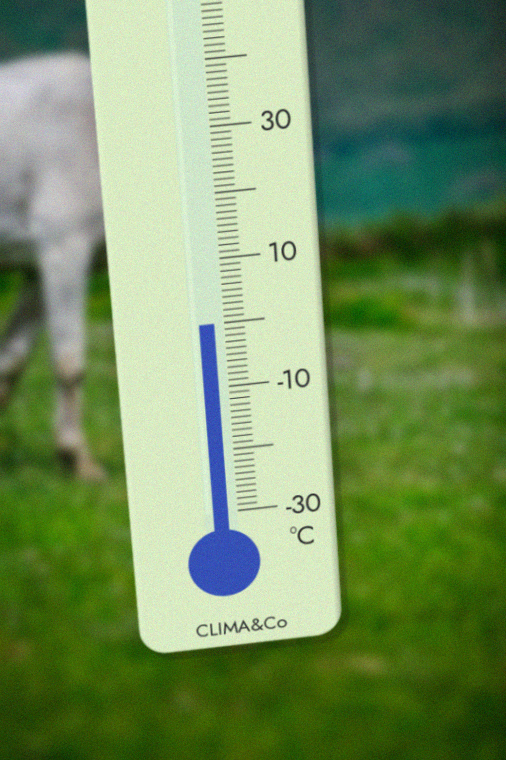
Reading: 0 °C
